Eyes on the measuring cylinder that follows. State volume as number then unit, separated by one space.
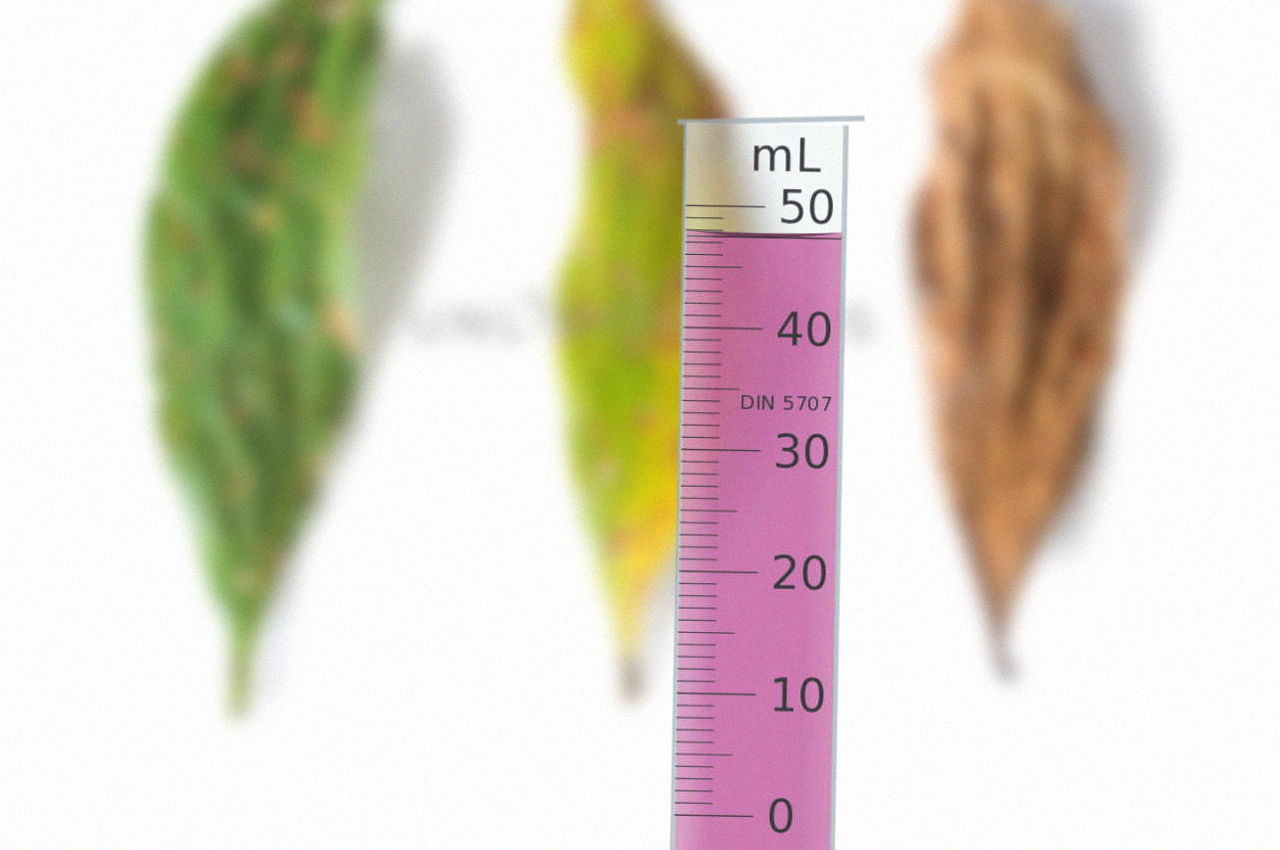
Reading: 47.5 mL
